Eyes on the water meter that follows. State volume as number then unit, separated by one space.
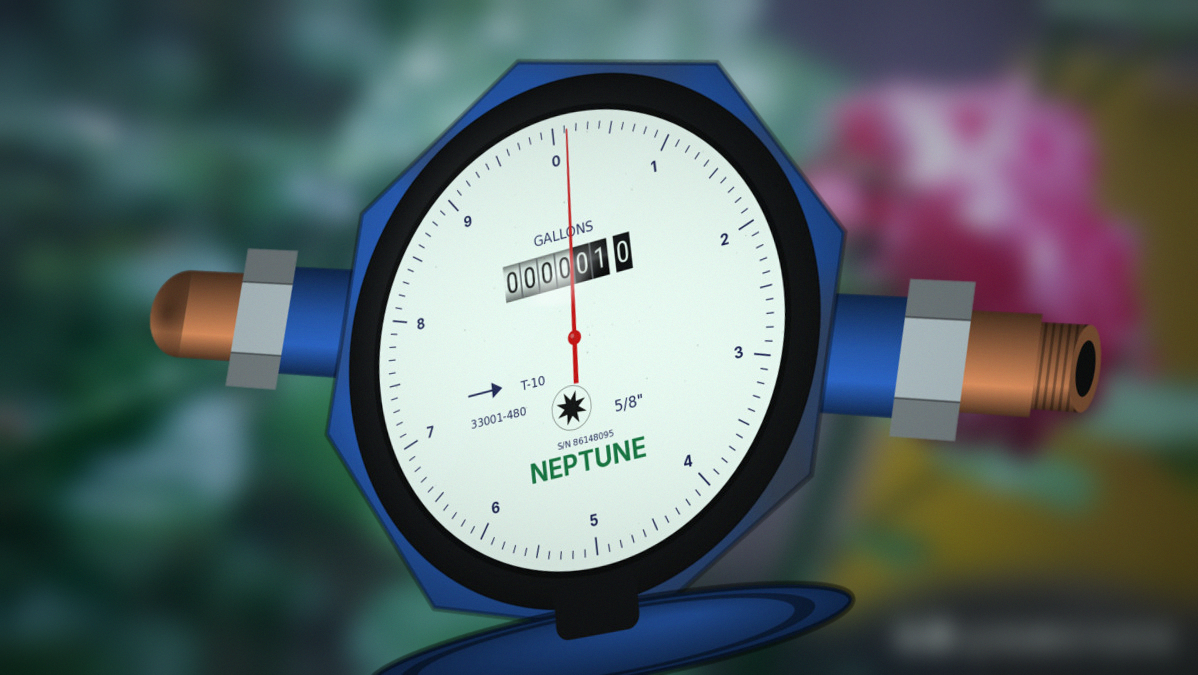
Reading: 10.1 gal
